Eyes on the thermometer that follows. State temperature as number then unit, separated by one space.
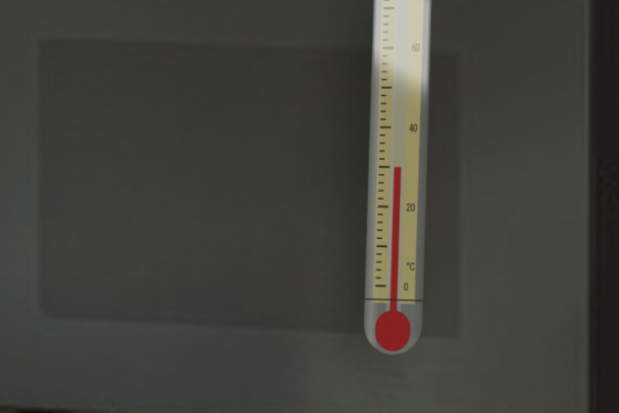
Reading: 30 °C
